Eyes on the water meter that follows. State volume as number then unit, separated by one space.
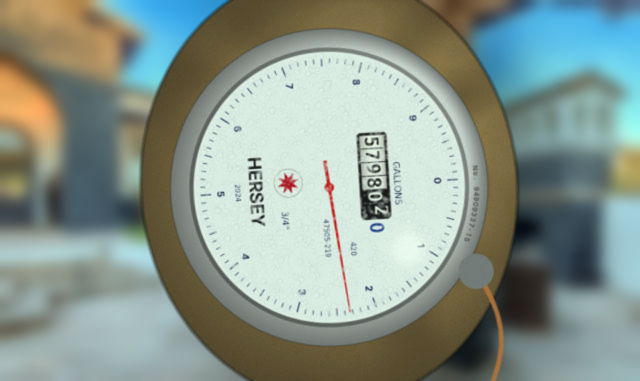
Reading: 5798022.3 gal
